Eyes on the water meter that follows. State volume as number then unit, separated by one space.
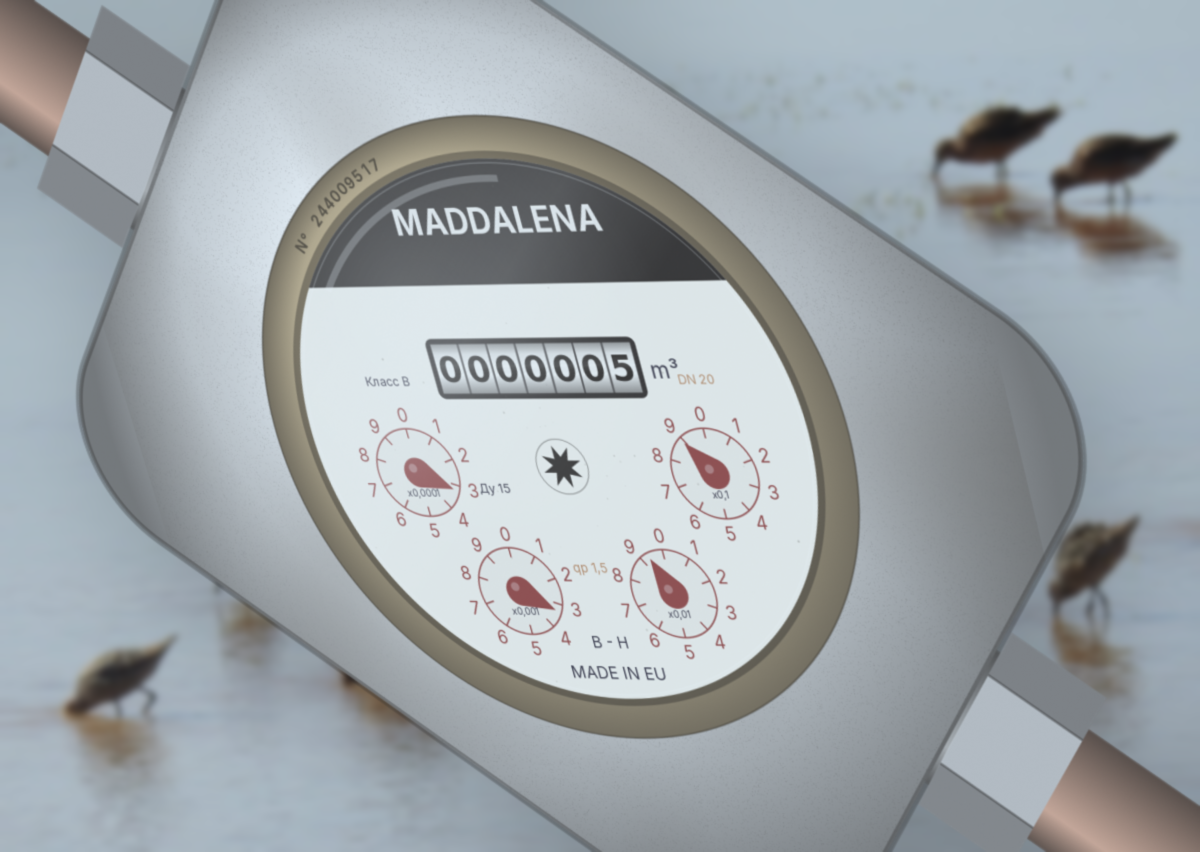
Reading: 5.8933 m³
